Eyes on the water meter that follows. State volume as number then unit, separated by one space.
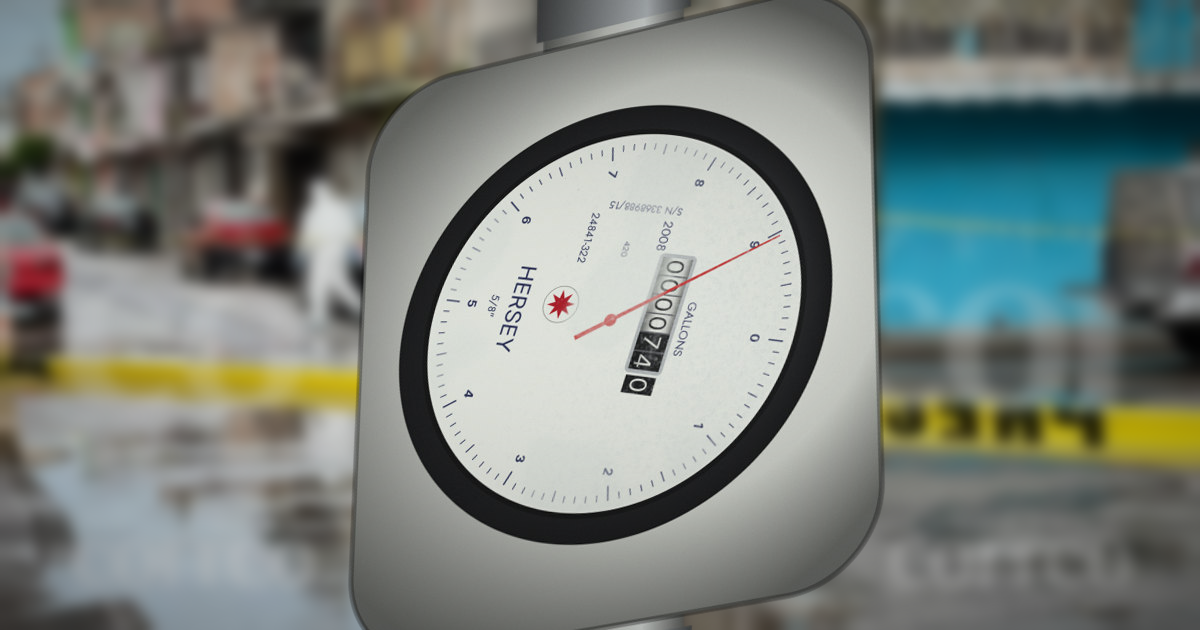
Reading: 739.0 gal
